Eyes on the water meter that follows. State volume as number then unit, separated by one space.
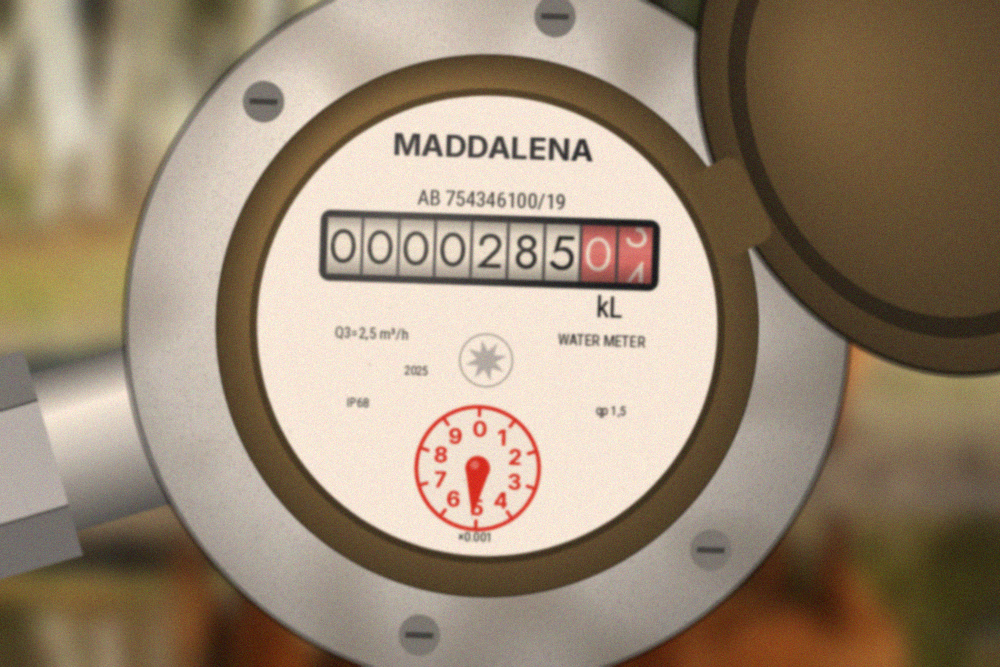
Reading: 285.035 kL
